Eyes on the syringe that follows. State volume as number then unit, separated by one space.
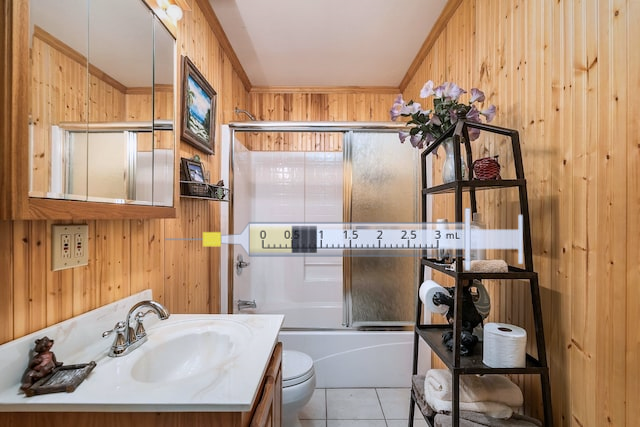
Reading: 0.5 mL
